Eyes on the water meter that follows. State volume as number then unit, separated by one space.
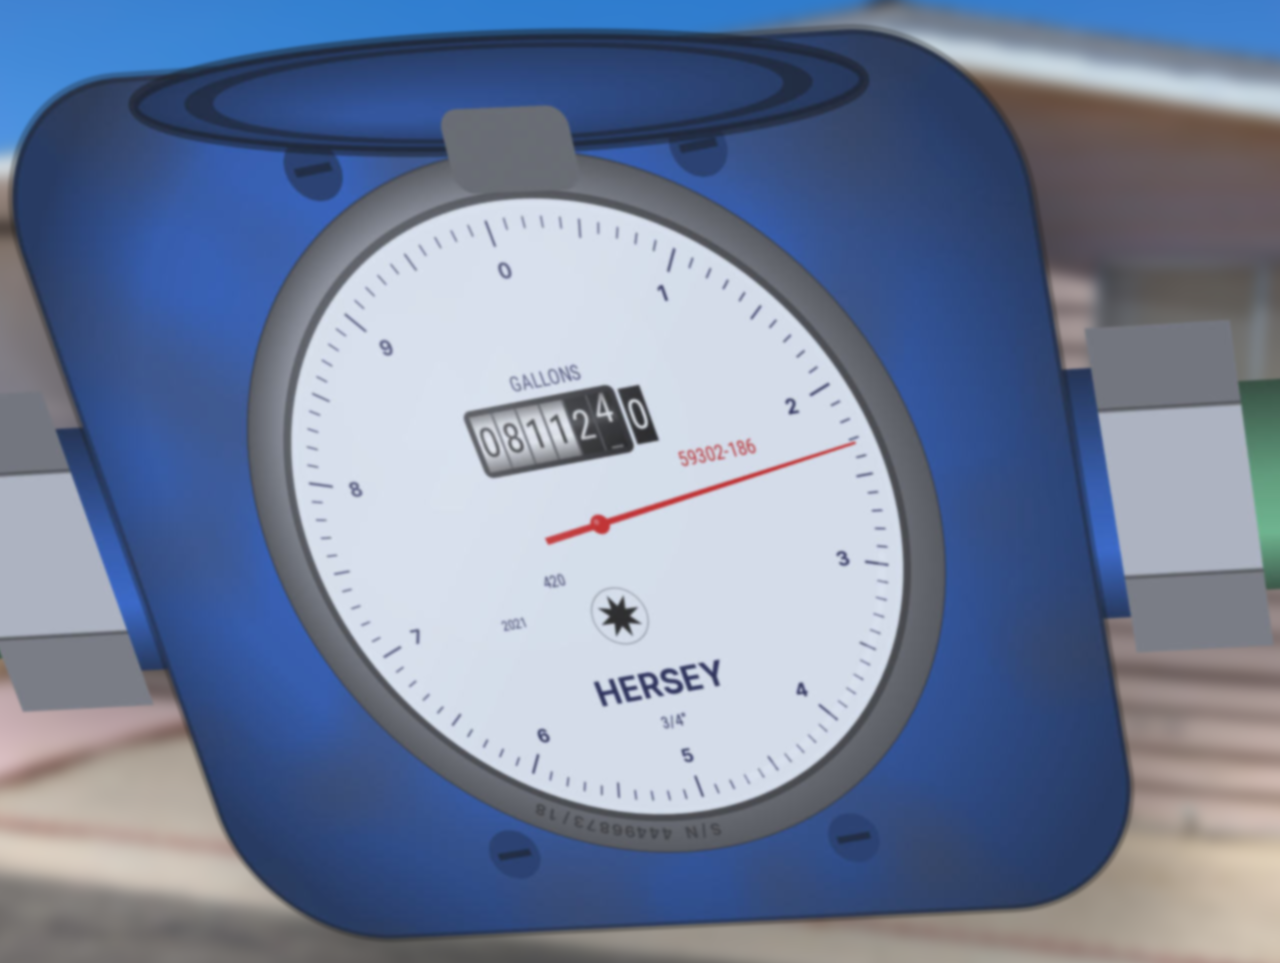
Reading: 811242.3 gal
